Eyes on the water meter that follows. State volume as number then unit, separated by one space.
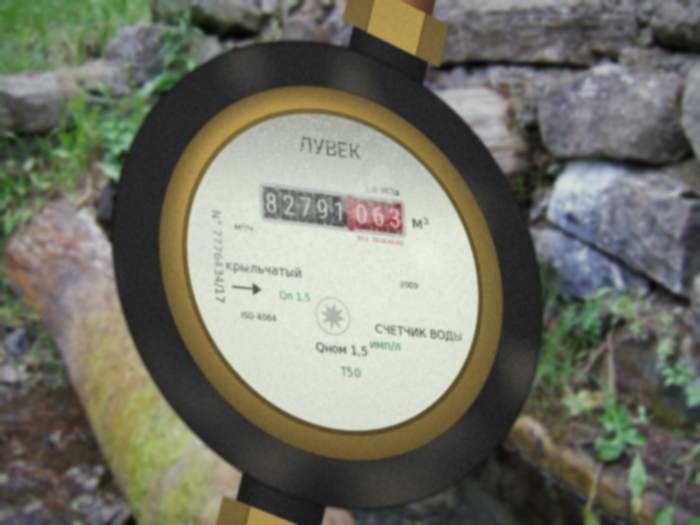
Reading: 82791.063 m³
